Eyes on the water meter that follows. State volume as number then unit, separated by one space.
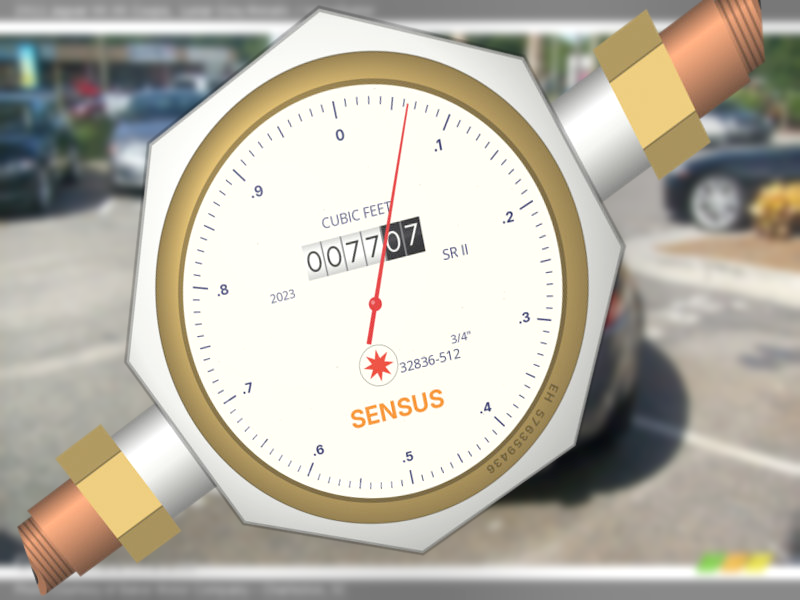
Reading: 7707.06 ft³
